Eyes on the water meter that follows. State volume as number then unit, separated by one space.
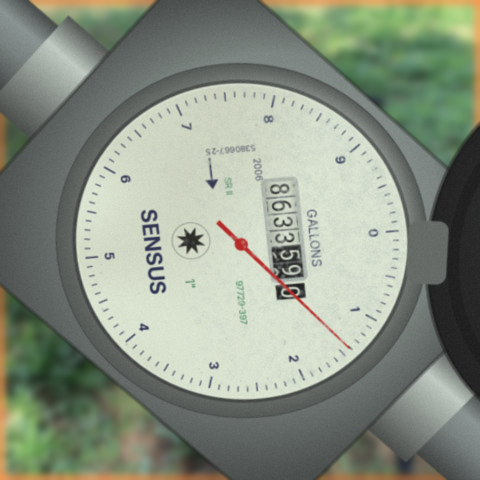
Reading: 8633591.4 gal
